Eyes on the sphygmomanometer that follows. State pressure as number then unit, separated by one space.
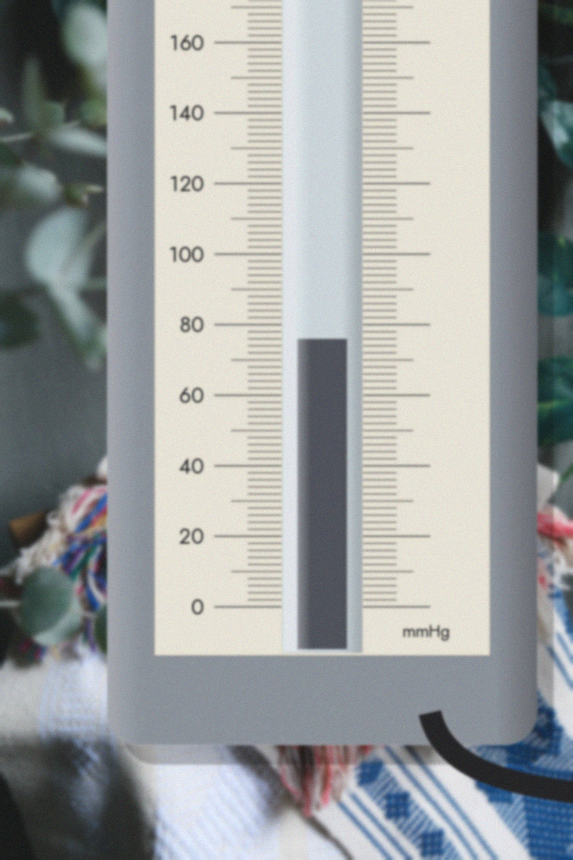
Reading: 76 mmHg
